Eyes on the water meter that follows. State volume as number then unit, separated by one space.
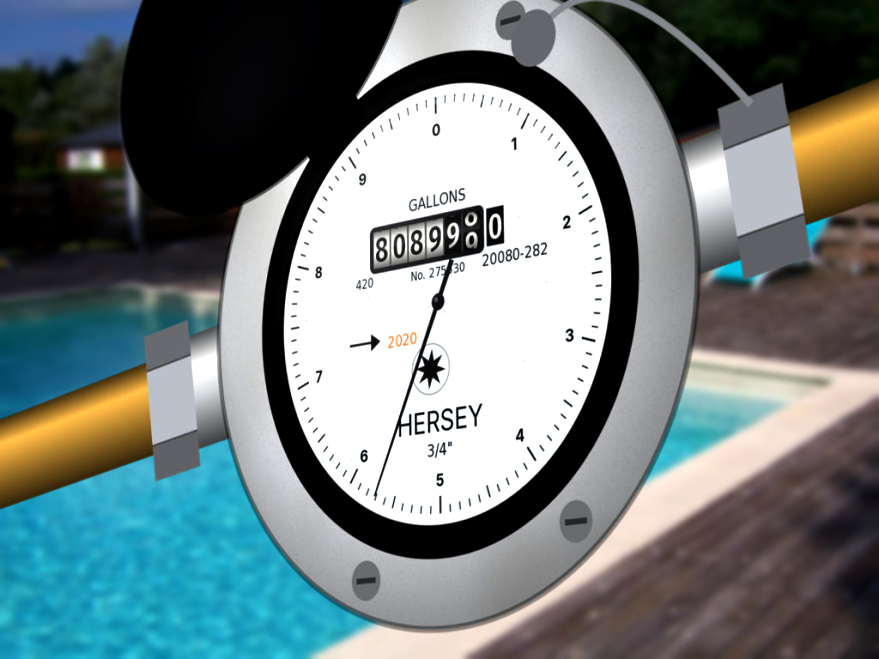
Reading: 8089985.7 gal
